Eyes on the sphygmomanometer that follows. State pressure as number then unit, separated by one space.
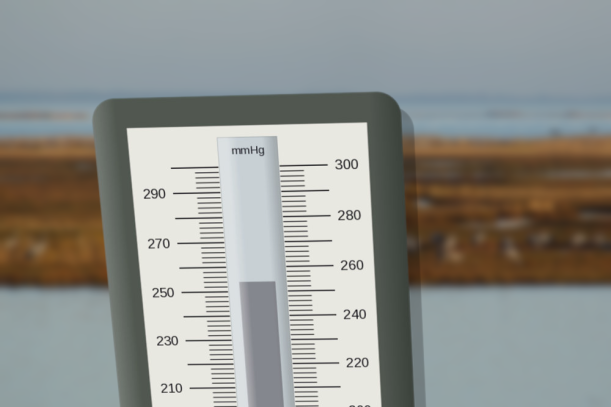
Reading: 254 mmHg
